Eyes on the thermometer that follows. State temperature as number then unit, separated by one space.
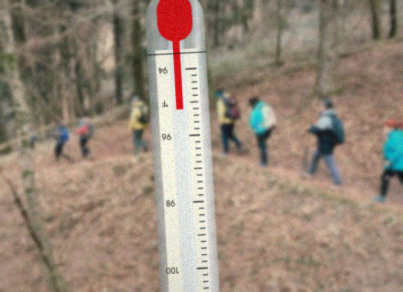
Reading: 95.2 °F
